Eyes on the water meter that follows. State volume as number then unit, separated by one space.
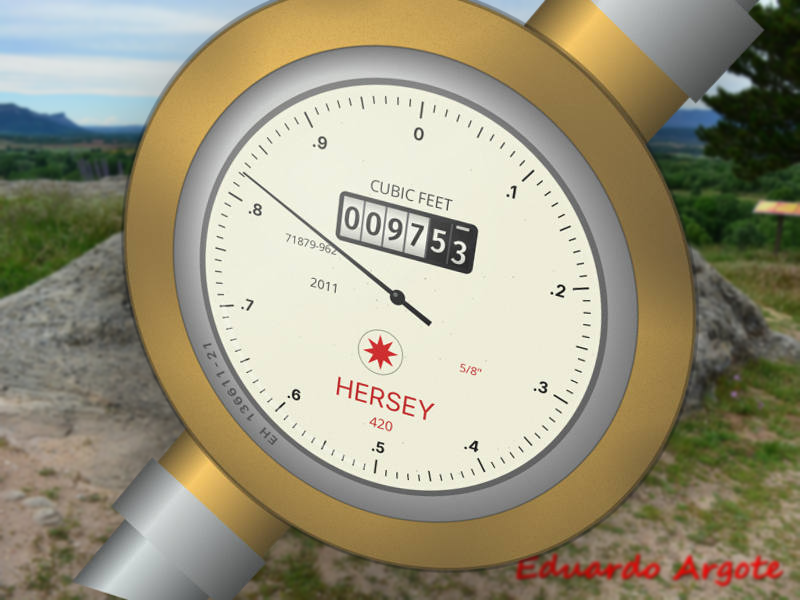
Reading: 9752.82 ft³
